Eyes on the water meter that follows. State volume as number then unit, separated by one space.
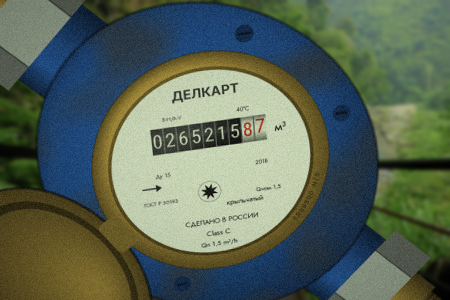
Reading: 265215.87 m³
